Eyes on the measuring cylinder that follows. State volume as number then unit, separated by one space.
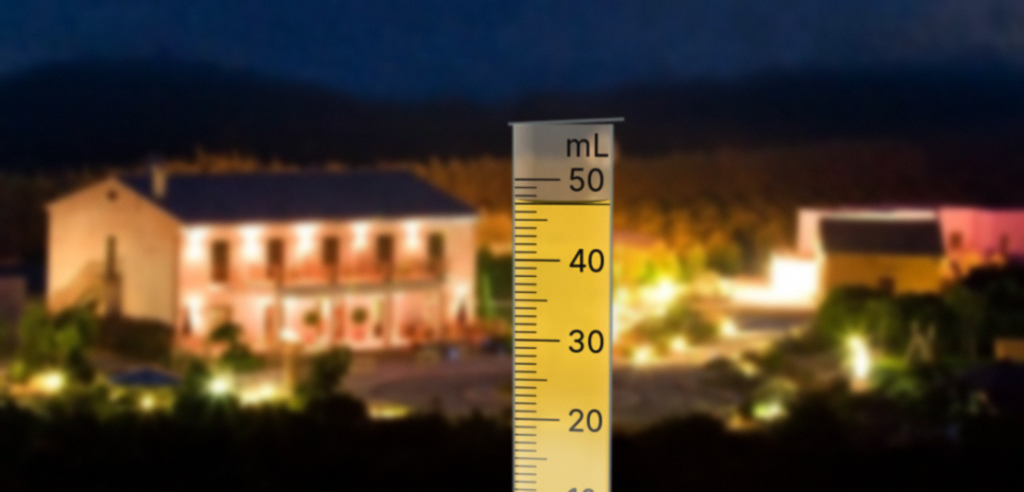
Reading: 47 mL
